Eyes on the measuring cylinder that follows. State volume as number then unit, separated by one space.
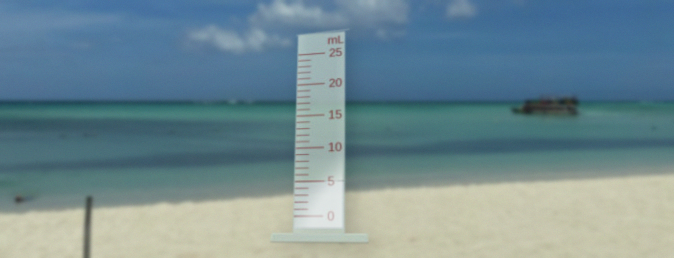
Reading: 5 mL
